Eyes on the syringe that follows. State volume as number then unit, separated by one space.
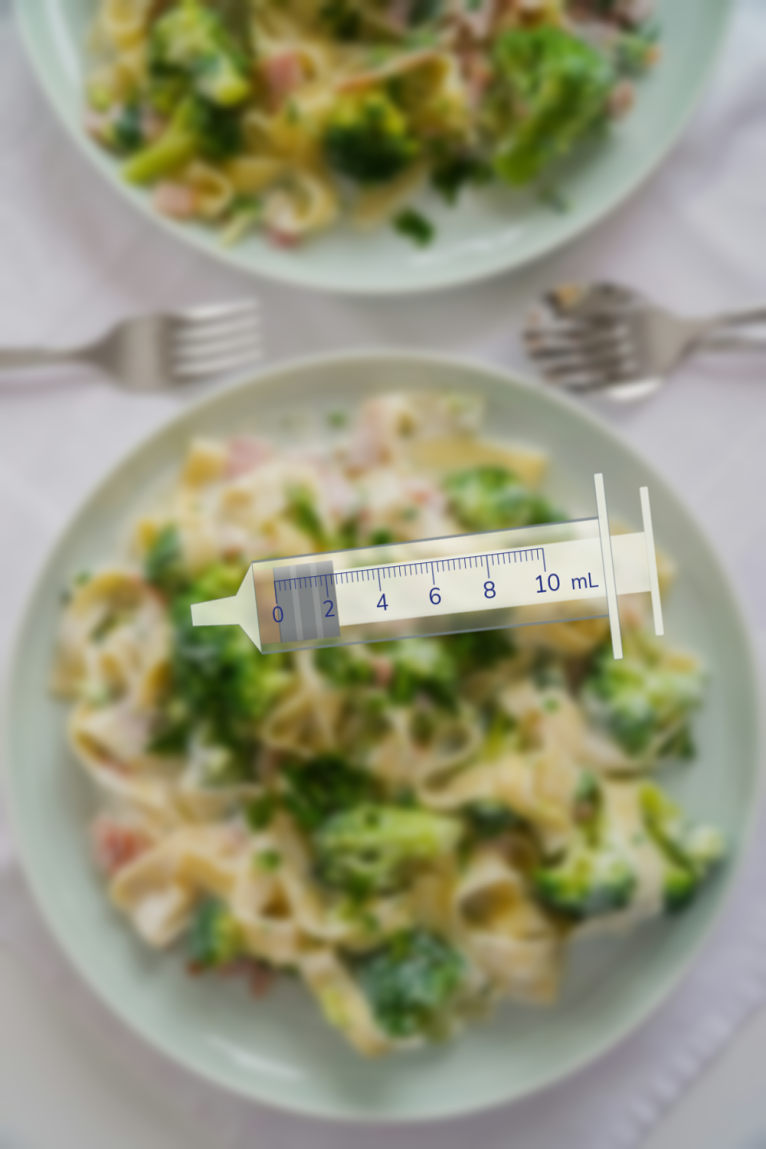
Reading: 0 mL
